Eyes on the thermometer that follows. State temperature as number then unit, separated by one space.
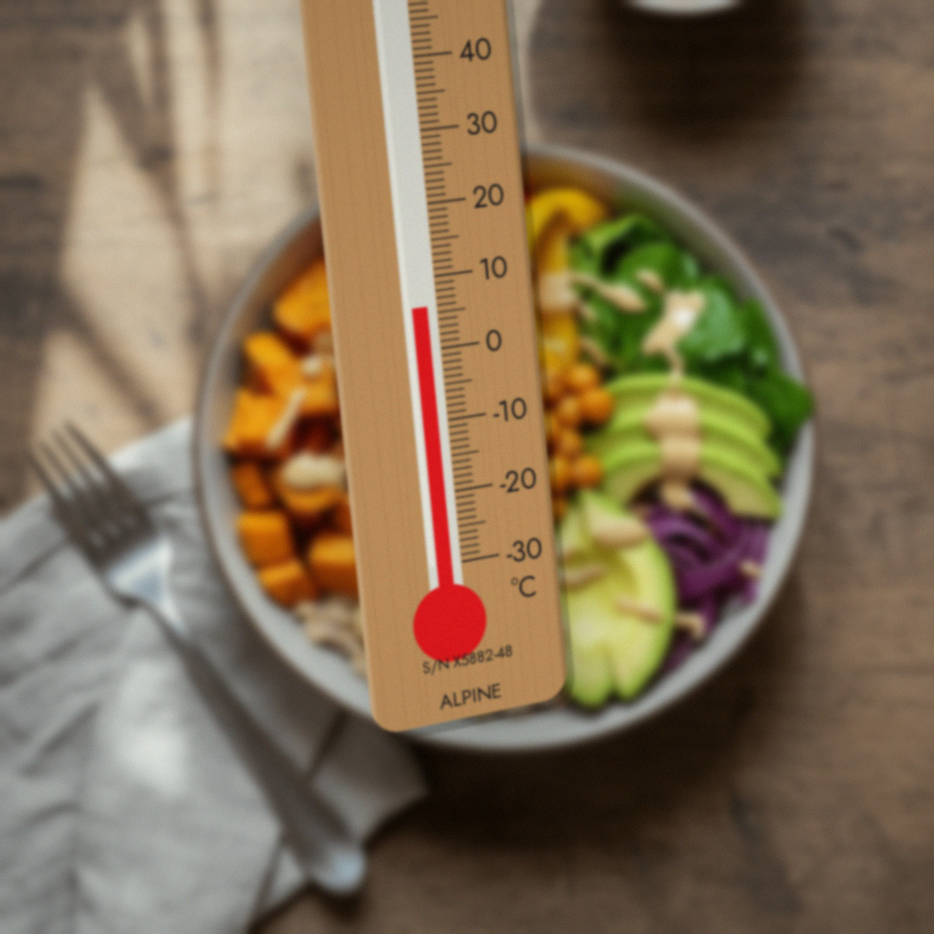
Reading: 6 °C
